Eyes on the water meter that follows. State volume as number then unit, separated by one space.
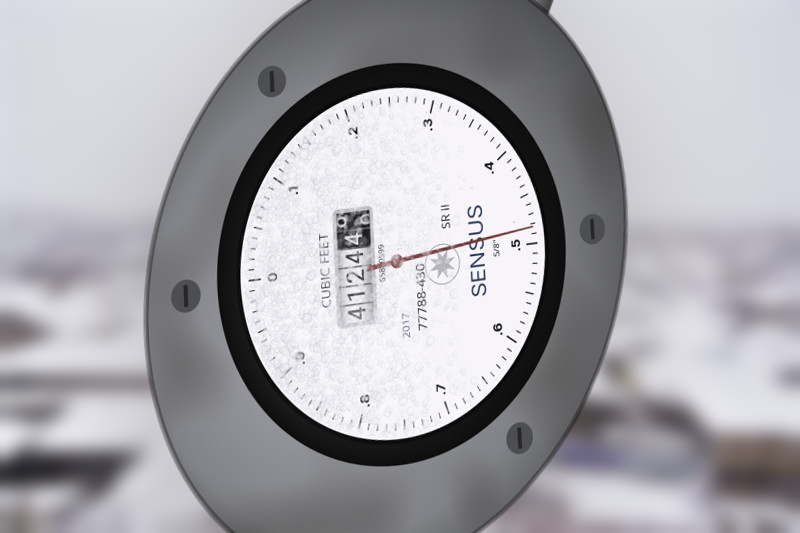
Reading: 412448.48 ft³
